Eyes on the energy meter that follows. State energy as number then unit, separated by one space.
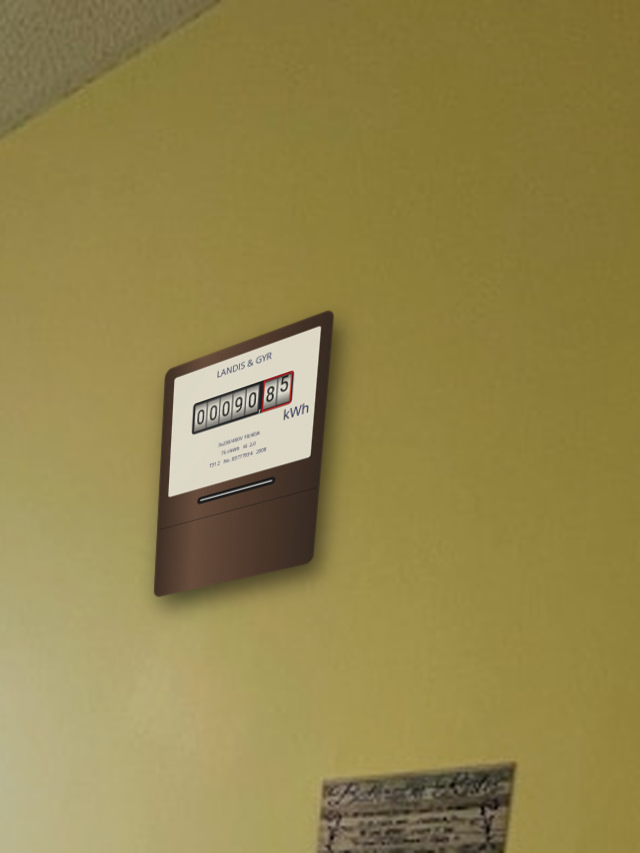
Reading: 90.85 kWh
